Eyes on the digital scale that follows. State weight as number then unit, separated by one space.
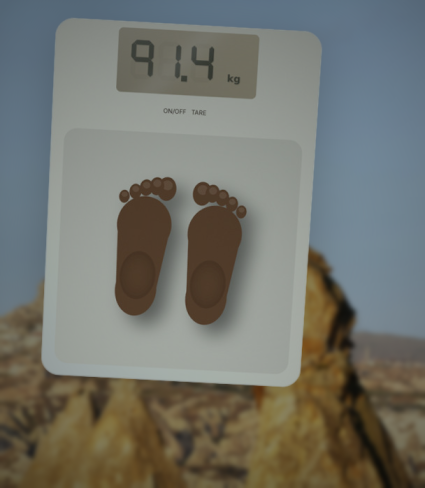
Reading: 91.4 kg
